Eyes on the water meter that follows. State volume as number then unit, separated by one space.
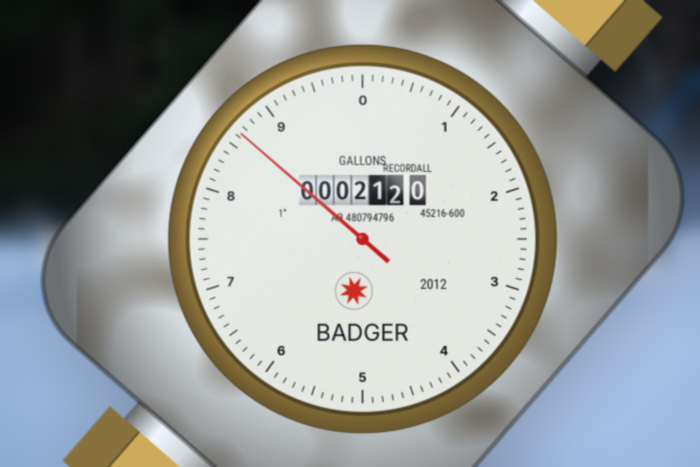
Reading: 2118.6 gal
